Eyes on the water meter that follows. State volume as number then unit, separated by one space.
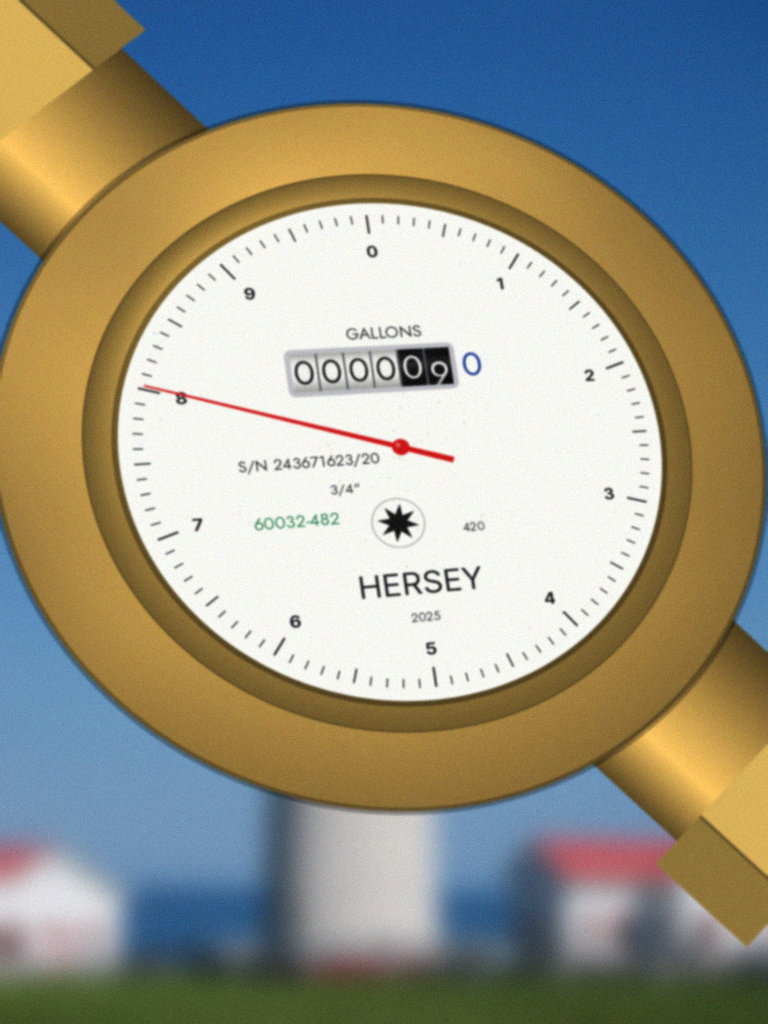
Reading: 88.0 gal
